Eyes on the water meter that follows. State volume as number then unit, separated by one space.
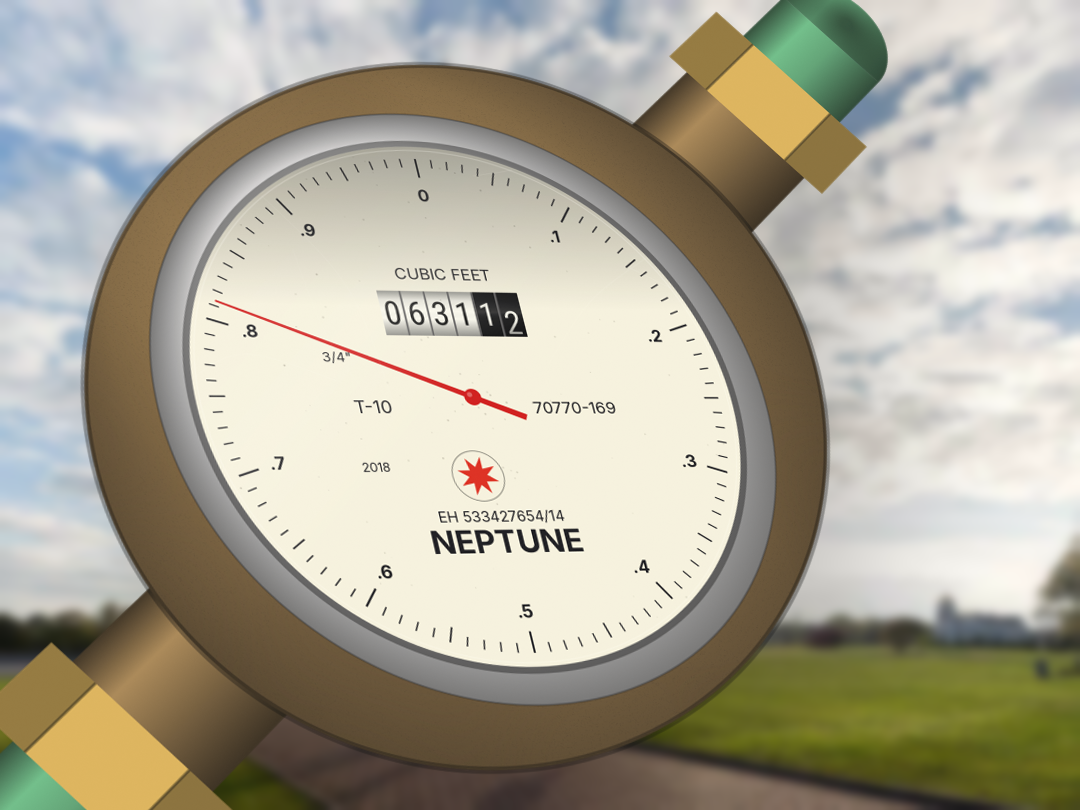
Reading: 63111.81 ft³
